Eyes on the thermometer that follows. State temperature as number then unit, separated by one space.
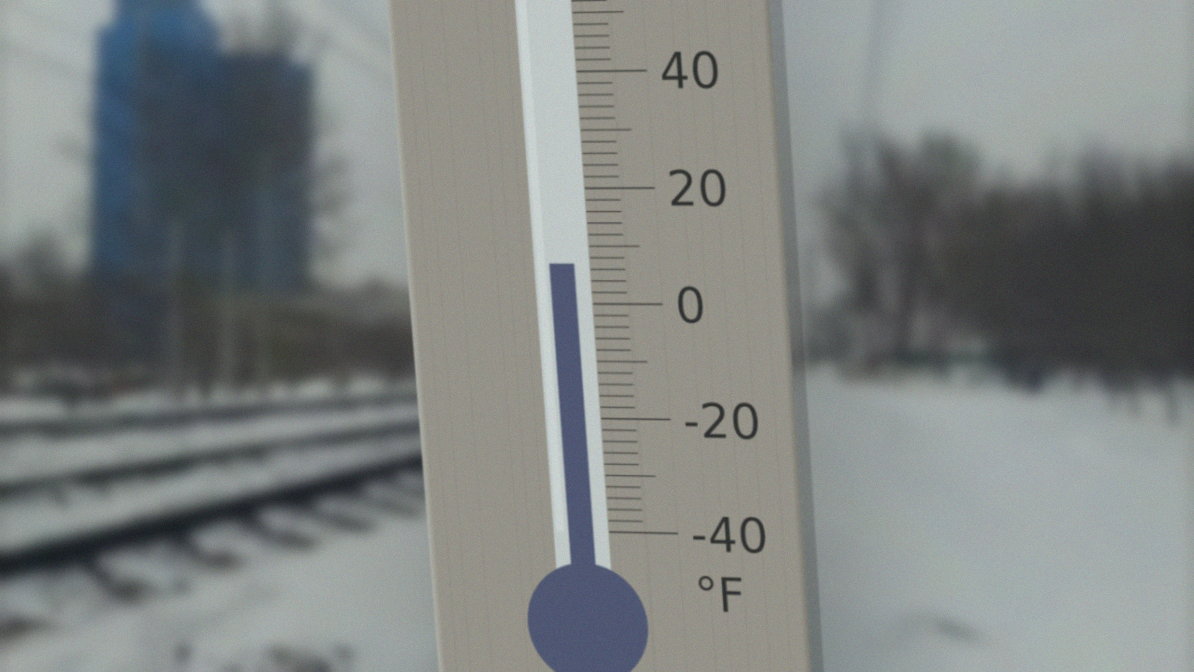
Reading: 7 °F
